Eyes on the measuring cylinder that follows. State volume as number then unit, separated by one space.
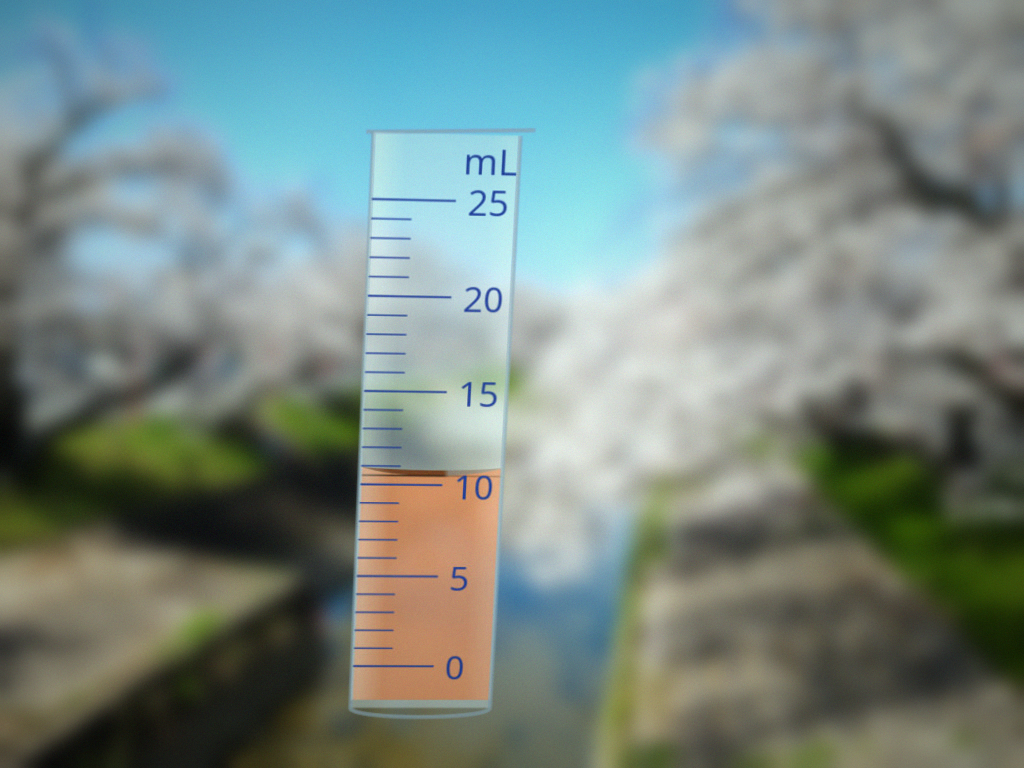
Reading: 10.5 mL
